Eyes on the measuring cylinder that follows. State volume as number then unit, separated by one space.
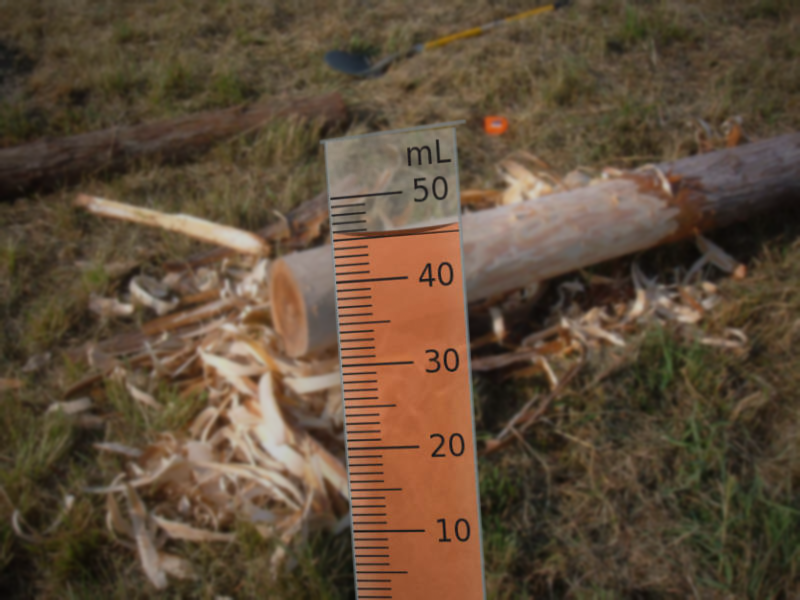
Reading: 45 mL
